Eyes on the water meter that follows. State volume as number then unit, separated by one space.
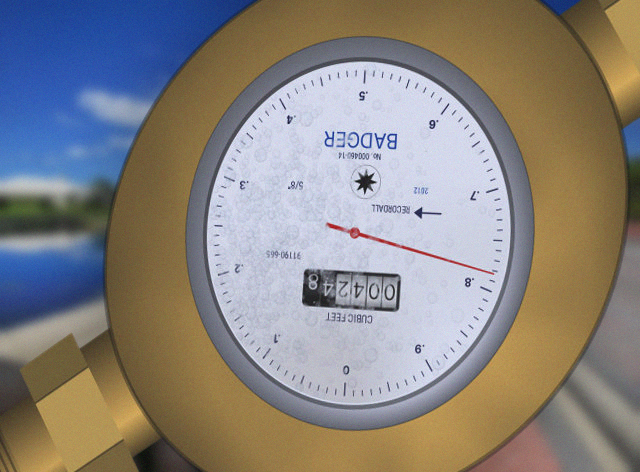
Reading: 4247.78 ft³
